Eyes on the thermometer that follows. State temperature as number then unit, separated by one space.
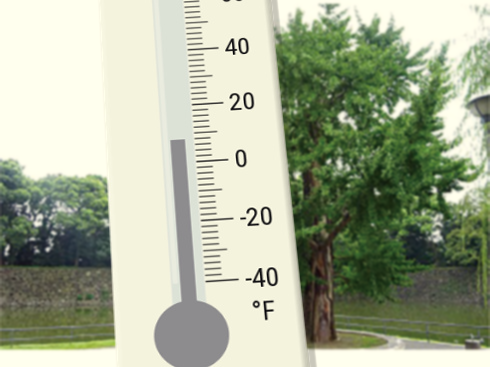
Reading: 8 °F
